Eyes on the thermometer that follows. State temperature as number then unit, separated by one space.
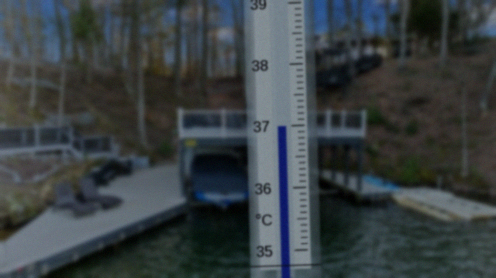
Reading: 37 °C
